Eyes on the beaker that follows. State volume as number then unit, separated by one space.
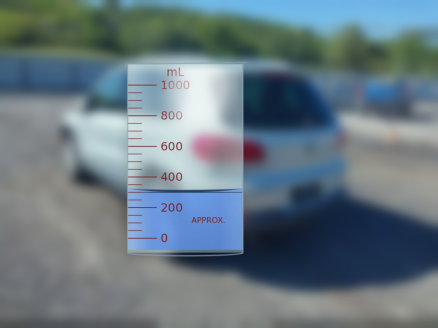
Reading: 300 mL
